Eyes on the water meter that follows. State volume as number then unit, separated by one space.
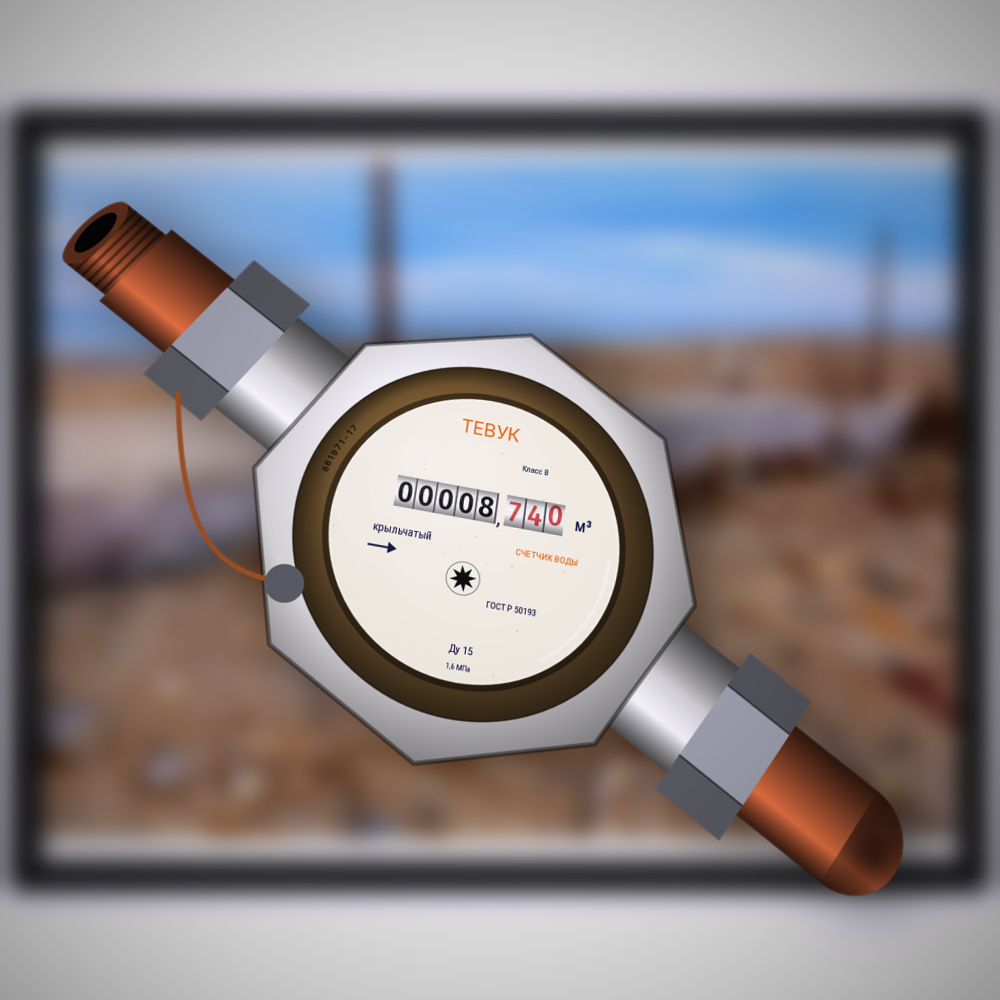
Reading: 8.740 m³
